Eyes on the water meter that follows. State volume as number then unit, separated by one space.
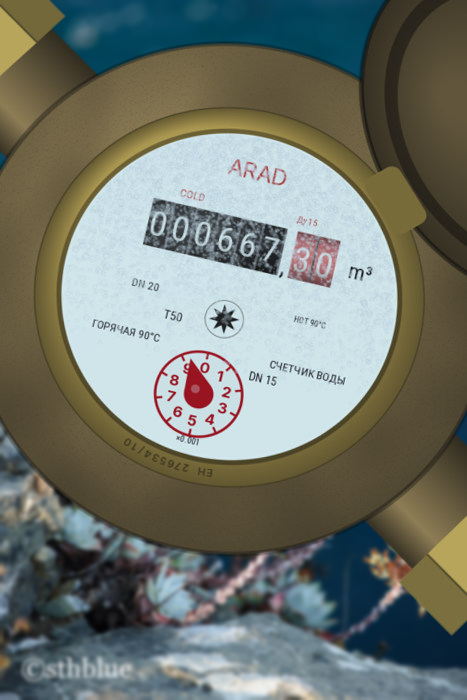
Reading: 667.299 m³
